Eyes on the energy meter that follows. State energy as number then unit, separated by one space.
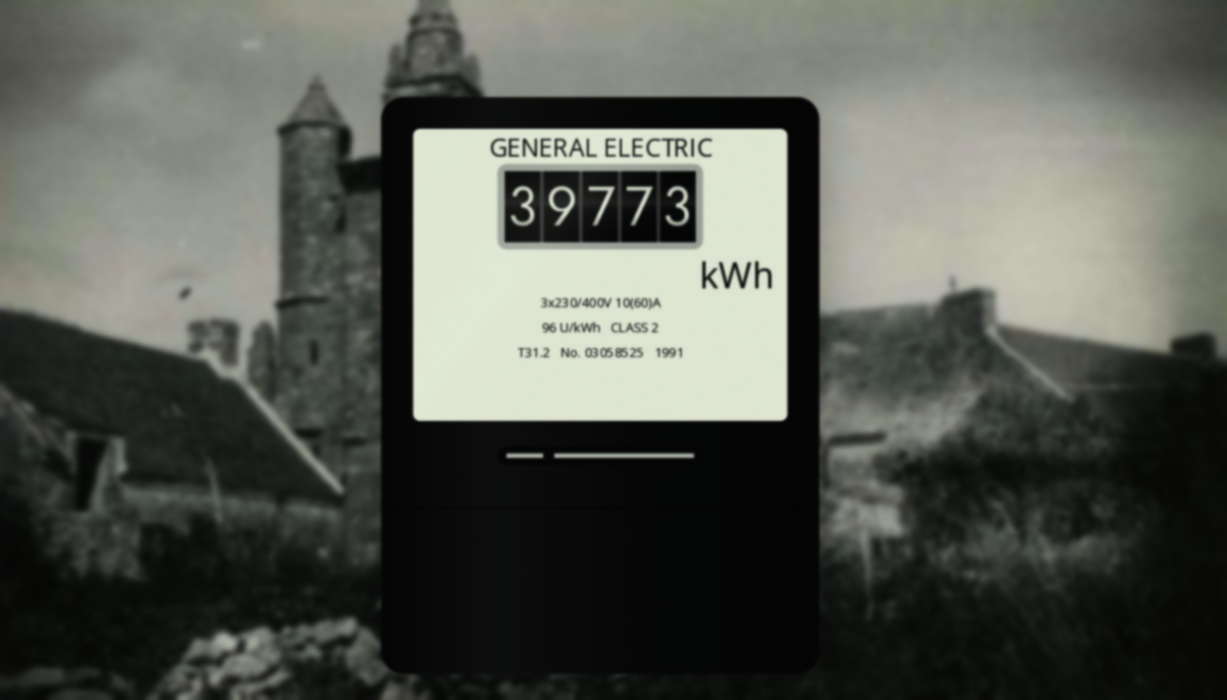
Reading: 39773 kWh
